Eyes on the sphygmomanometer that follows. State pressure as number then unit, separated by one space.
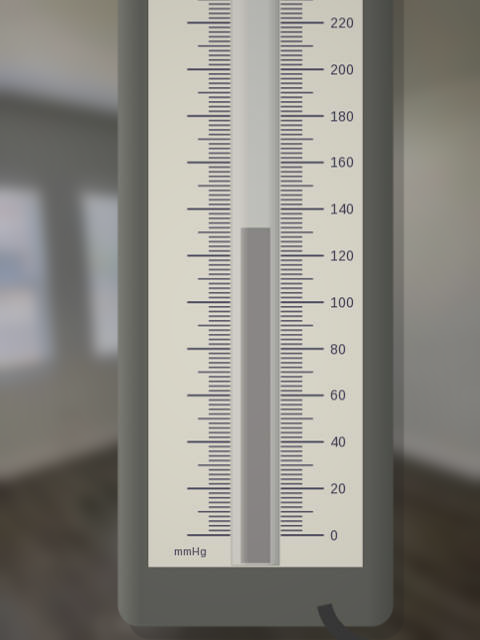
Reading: 132 mmHg
